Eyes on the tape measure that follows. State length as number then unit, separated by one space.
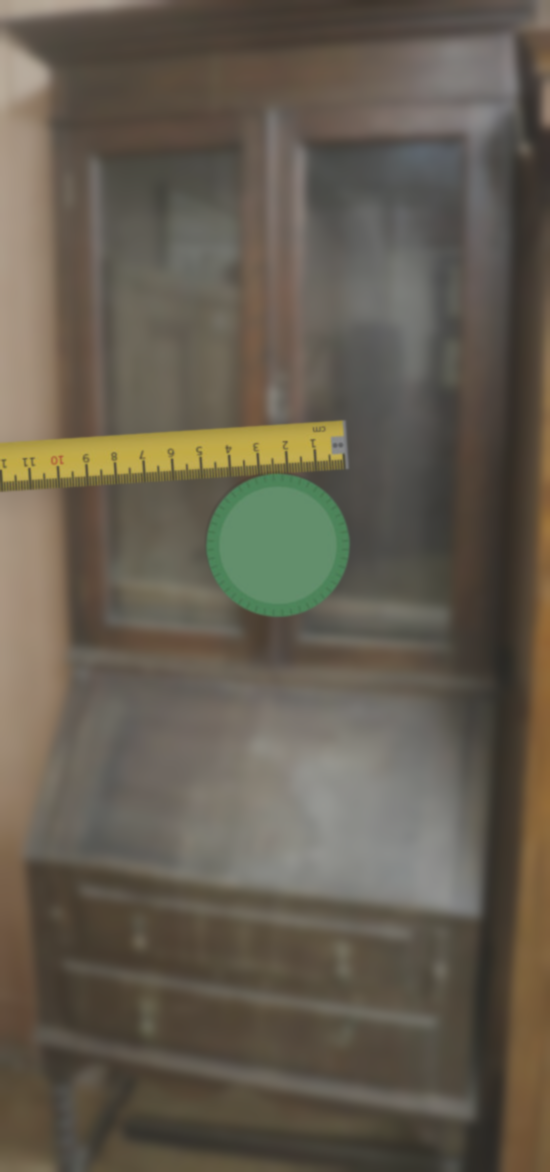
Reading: 5 cm
